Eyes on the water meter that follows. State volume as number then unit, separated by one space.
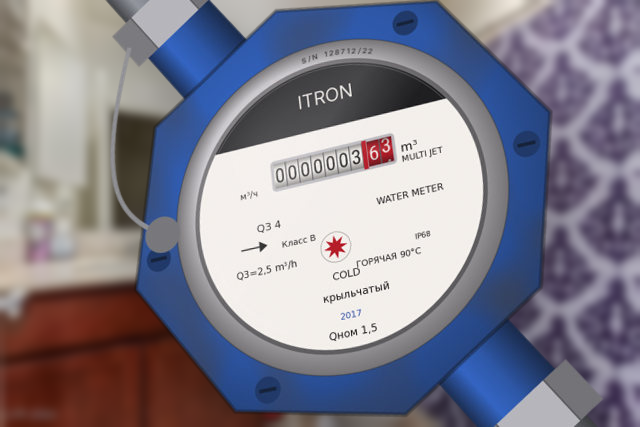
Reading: 3.63 m³
